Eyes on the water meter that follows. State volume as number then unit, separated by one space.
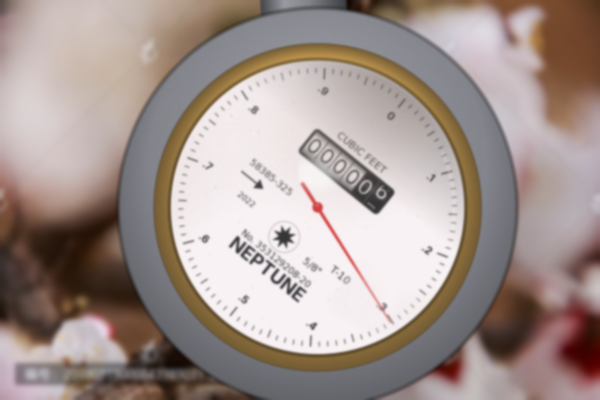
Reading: 6.30 ft³
